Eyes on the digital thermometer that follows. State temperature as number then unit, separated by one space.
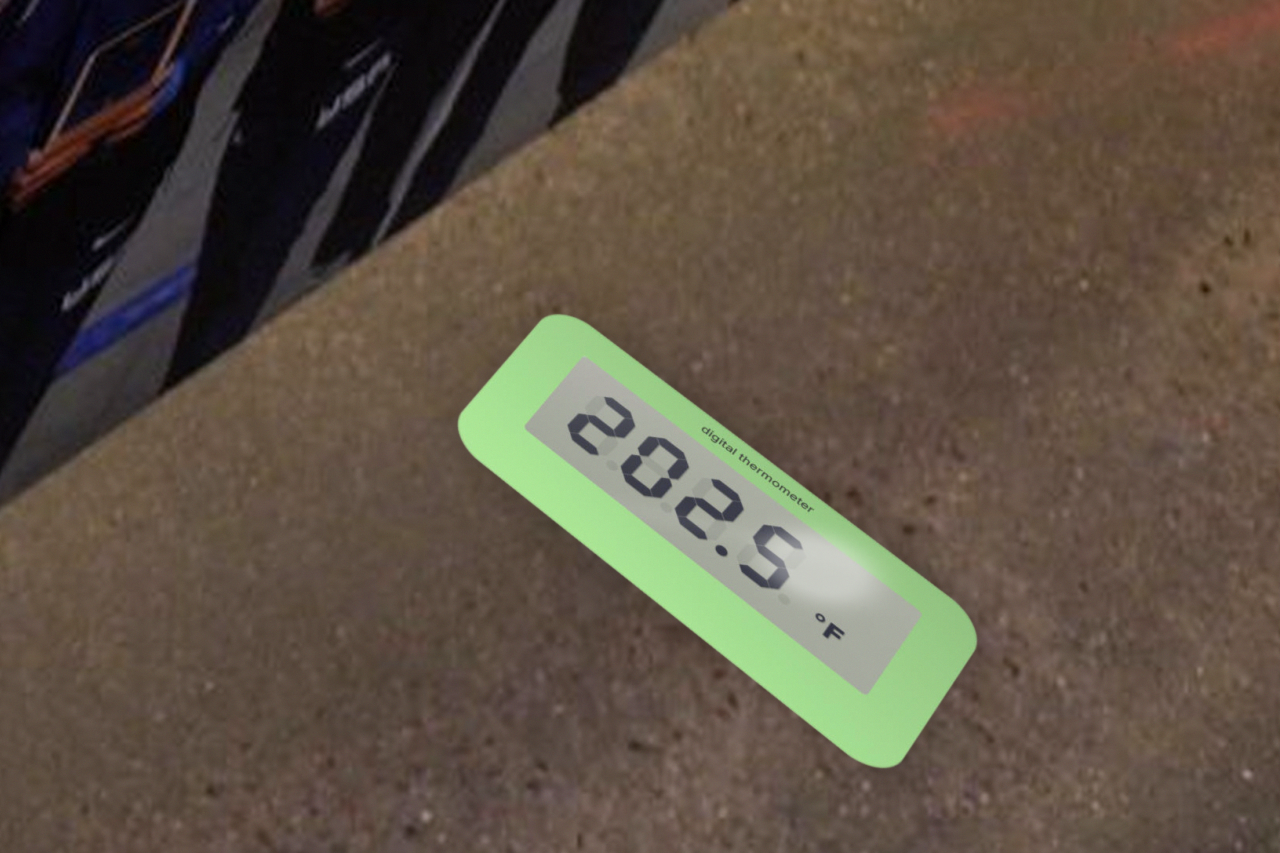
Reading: 202.5 °F
